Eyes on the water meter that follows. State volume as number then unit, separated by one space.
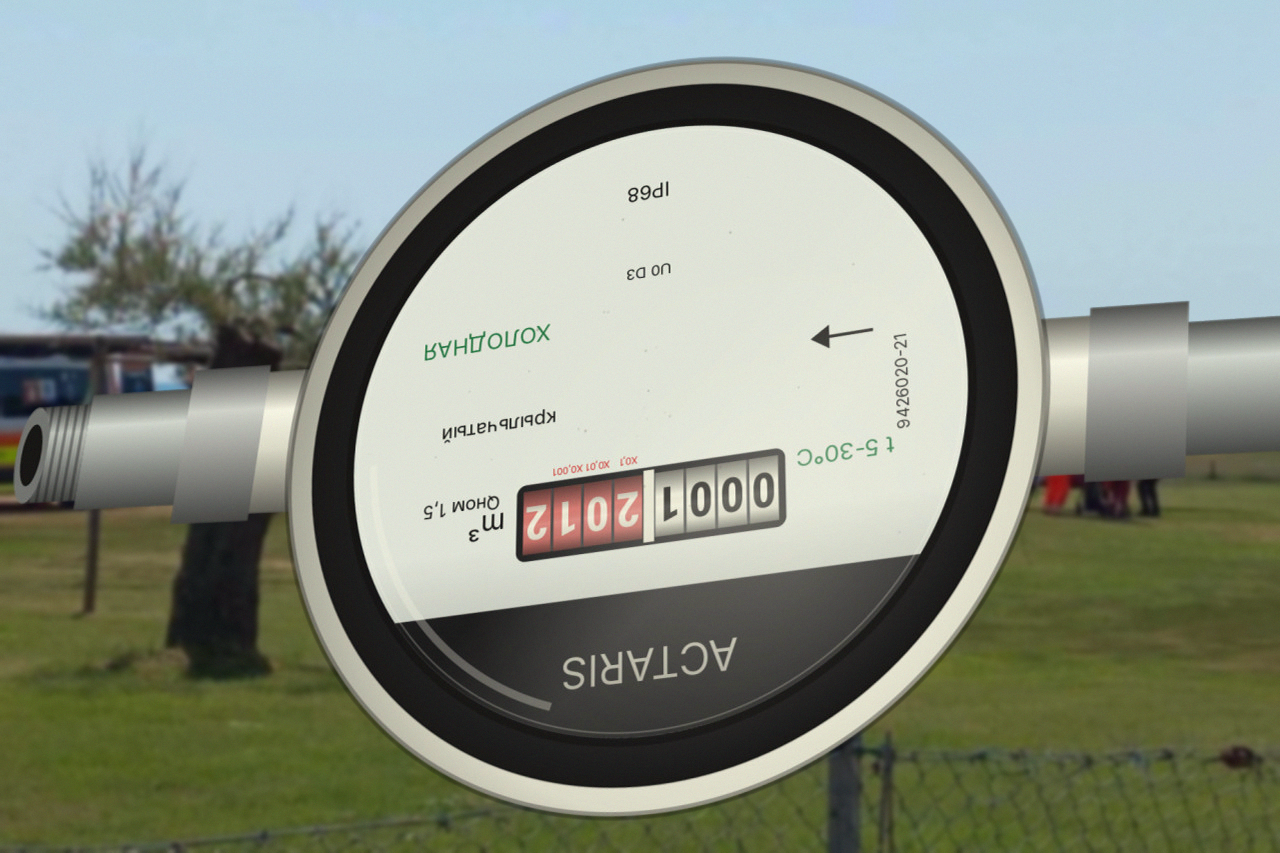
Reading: 1.2012 m³
